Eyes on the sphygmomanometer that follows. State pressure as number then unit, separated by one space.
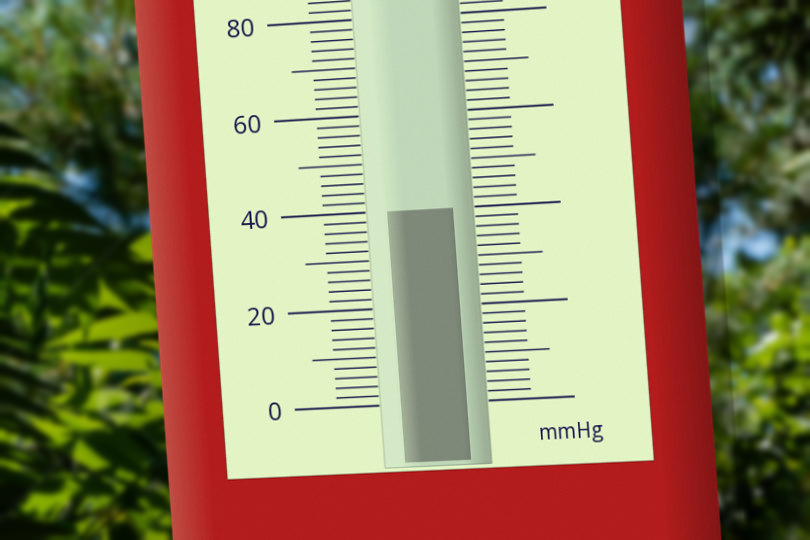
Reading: 40 mmHg
